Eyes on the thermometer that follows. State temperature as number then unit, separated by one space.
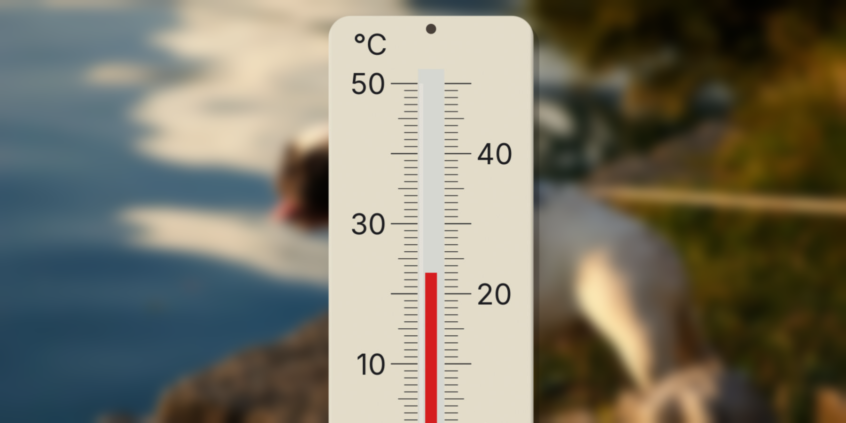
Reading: 23 °C
